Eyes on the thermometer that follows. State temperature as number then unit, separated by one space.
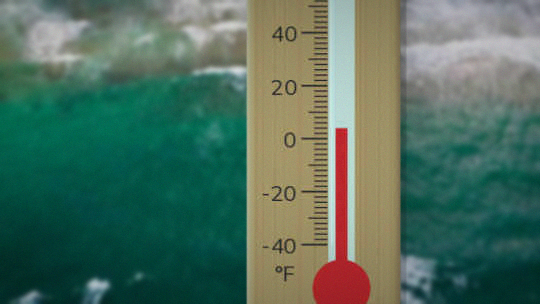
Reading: 4 °F
